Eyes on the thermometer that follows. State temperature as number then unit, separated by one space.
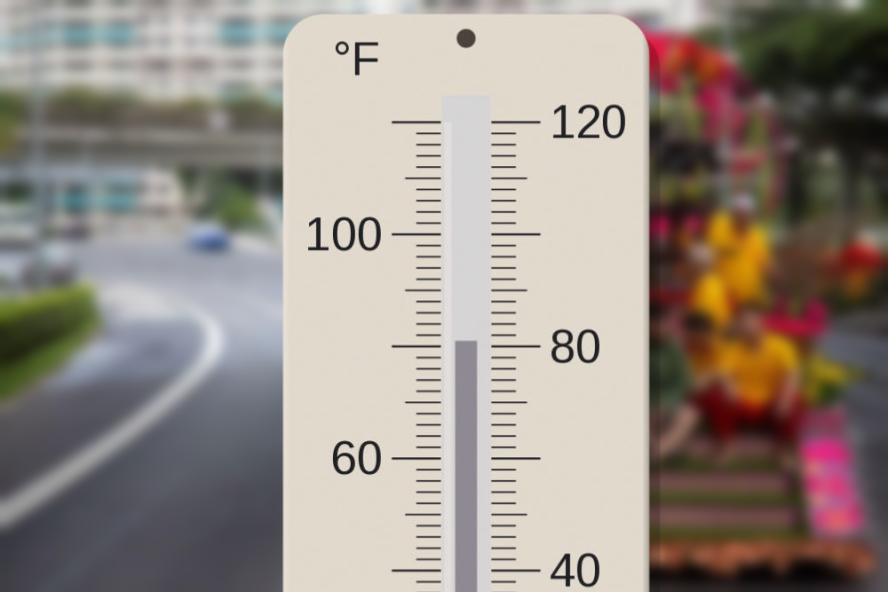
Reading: 81 °F
